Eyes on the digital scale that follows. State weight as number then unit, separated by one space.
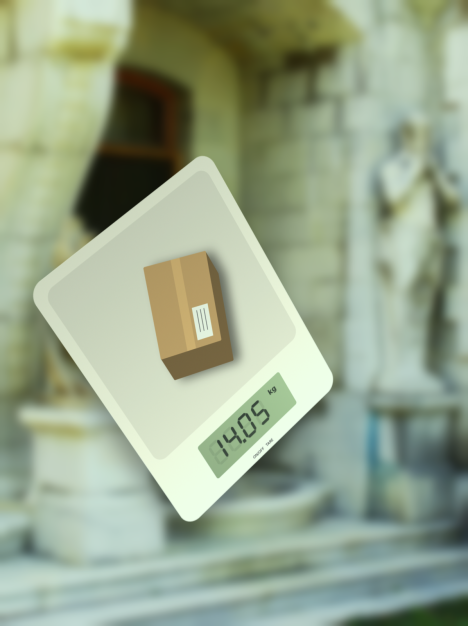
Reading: 14.05 kg
